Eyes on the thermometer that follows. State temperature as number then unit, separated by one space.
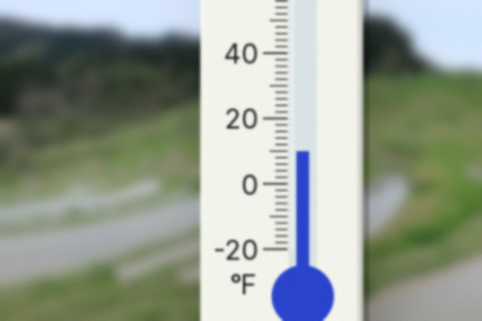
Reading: 10 °F
